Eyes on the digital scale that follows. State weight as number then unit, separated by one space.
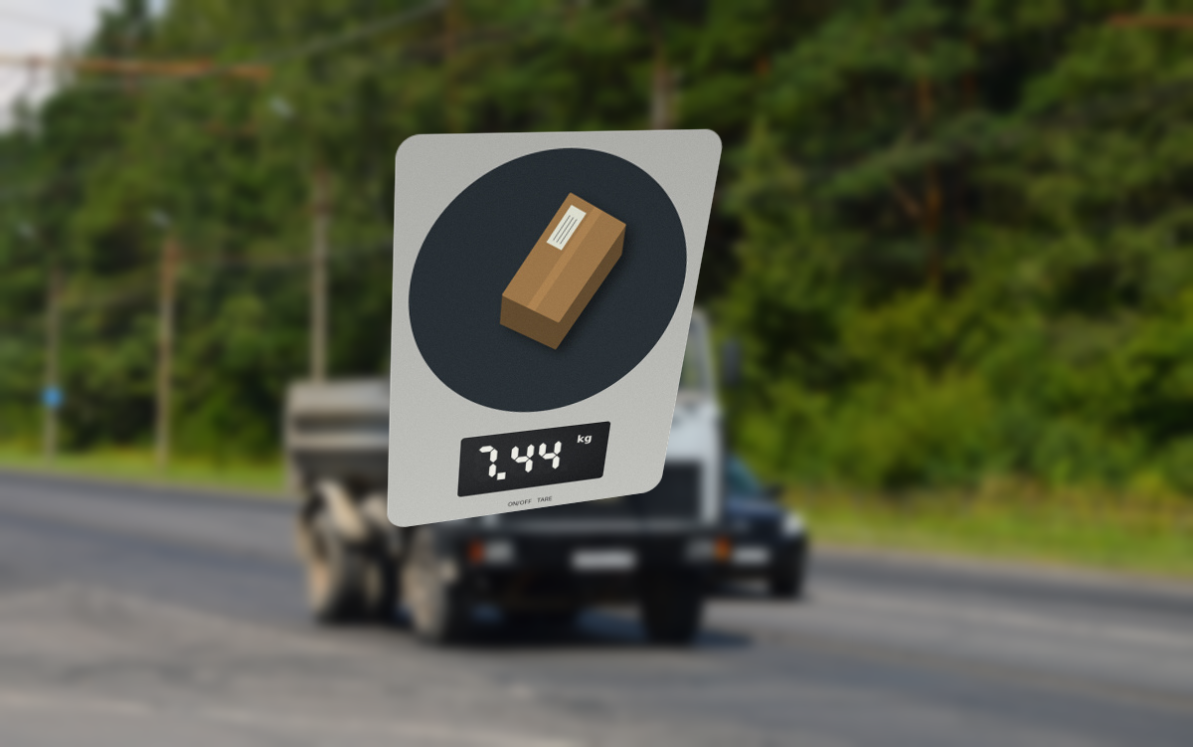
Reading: 7.44 kg
